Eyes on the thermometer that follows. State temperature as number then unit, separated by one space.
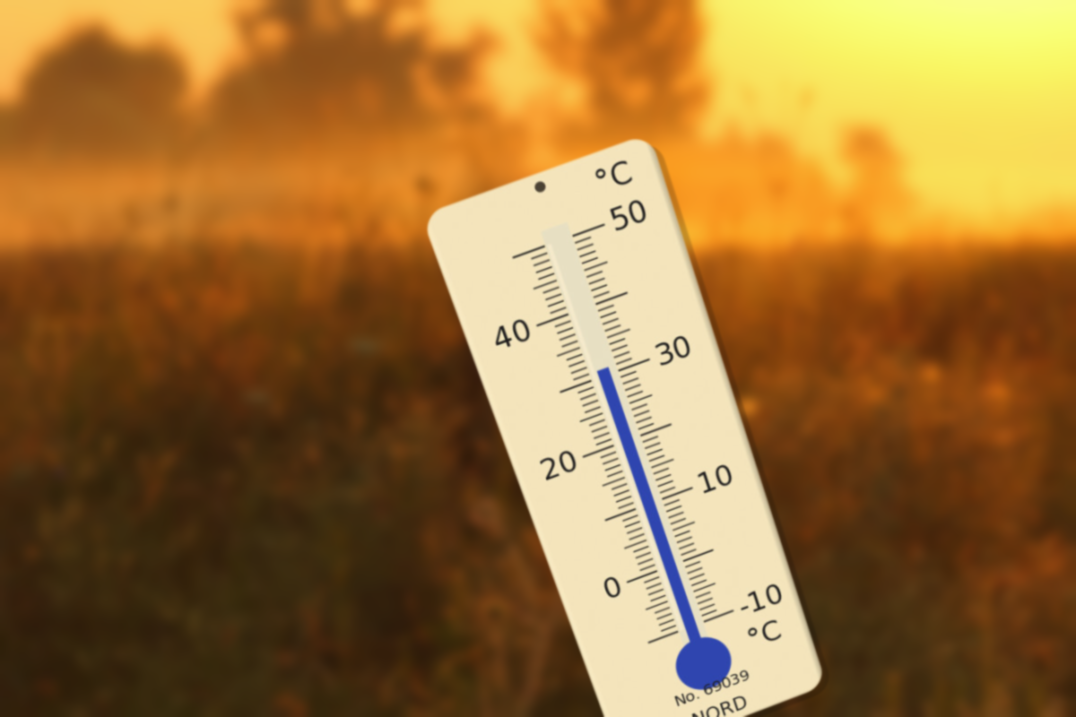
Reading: 31 °C
